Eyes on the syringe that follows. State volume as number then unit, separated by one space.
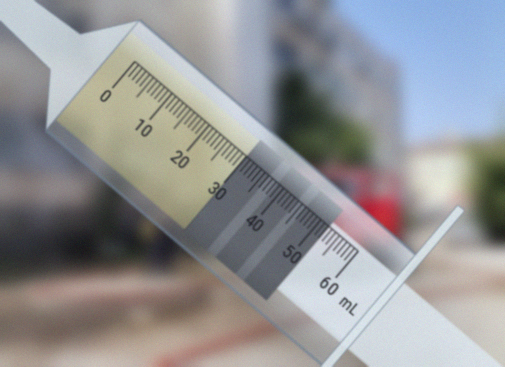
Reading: 30 mL
